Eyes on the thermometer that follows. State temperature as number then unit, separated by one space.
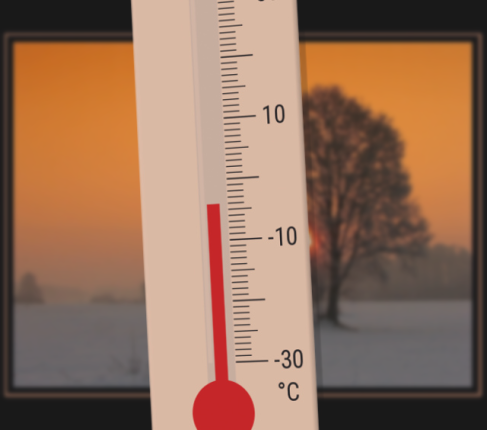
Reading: -4 °C
